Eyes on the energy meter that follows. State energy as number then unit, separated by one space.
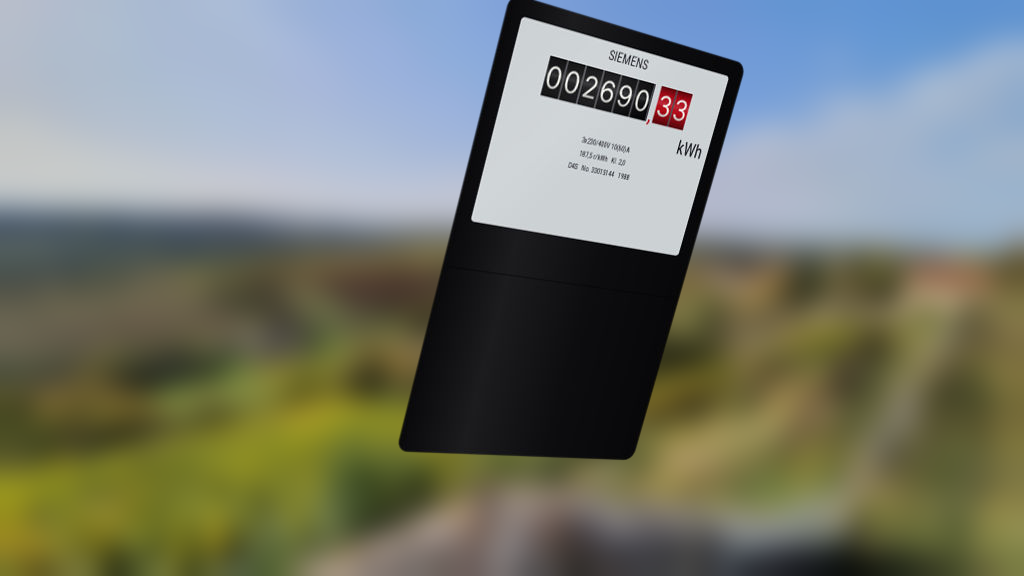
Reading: 2690.33 kWh
